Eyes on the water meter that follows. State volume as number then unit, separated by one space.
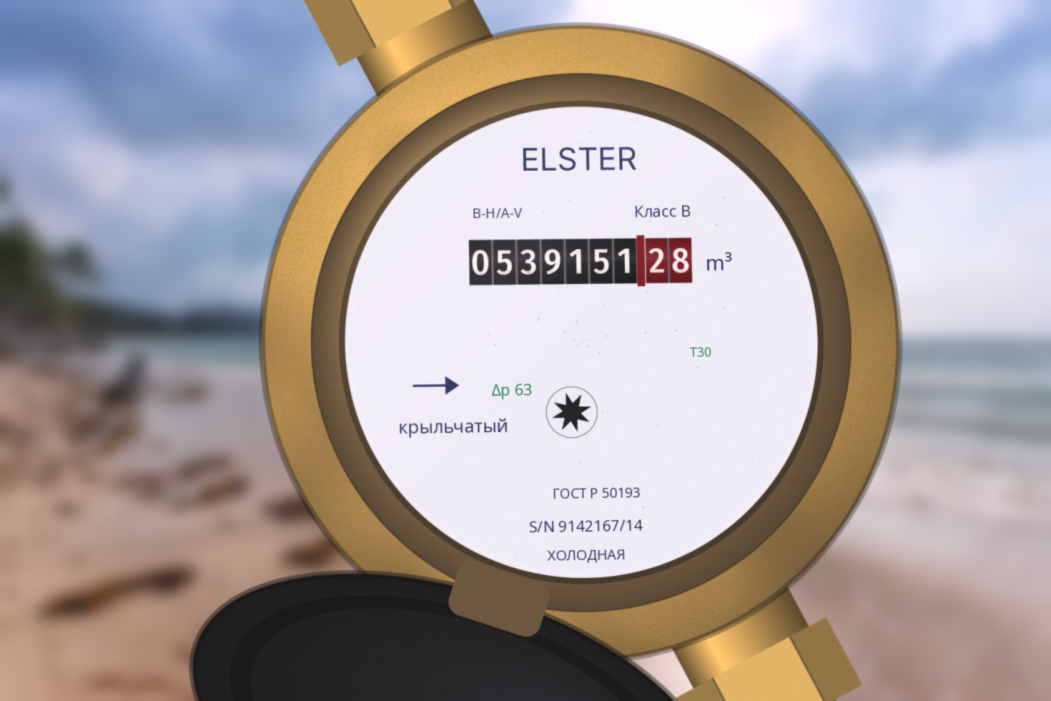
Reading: 539151.28 m³
